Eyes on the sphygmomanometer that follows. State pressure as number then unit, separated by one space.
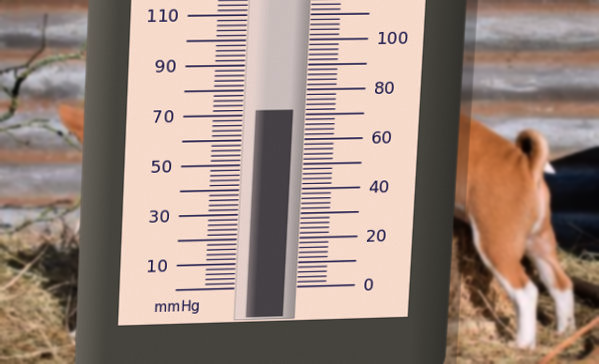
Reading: 72 mmHg
